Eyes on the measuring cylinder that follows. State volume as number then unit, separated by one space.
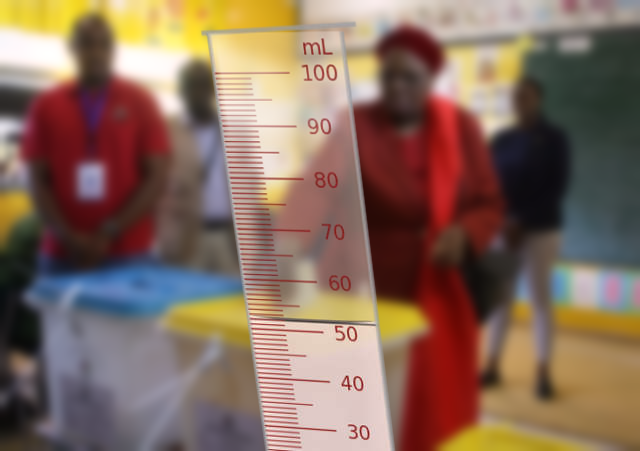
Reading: 52 mL
